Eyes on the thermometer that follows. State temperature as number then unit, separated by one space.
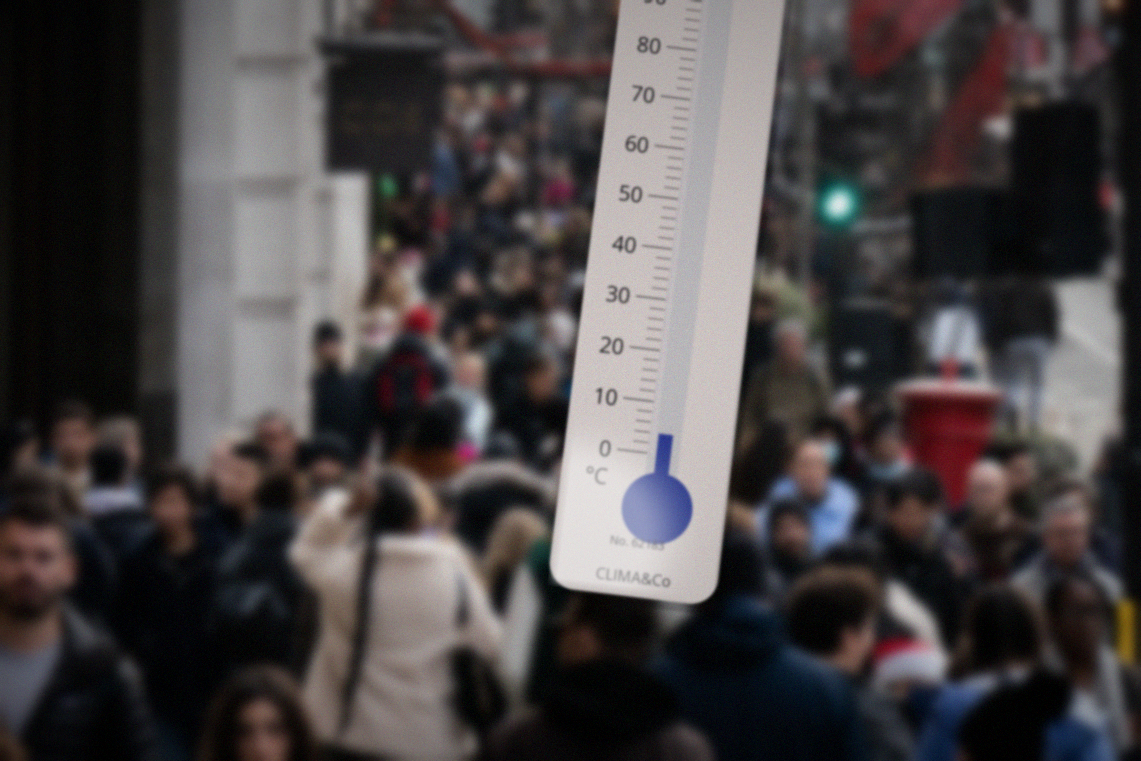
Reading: 4 °C
